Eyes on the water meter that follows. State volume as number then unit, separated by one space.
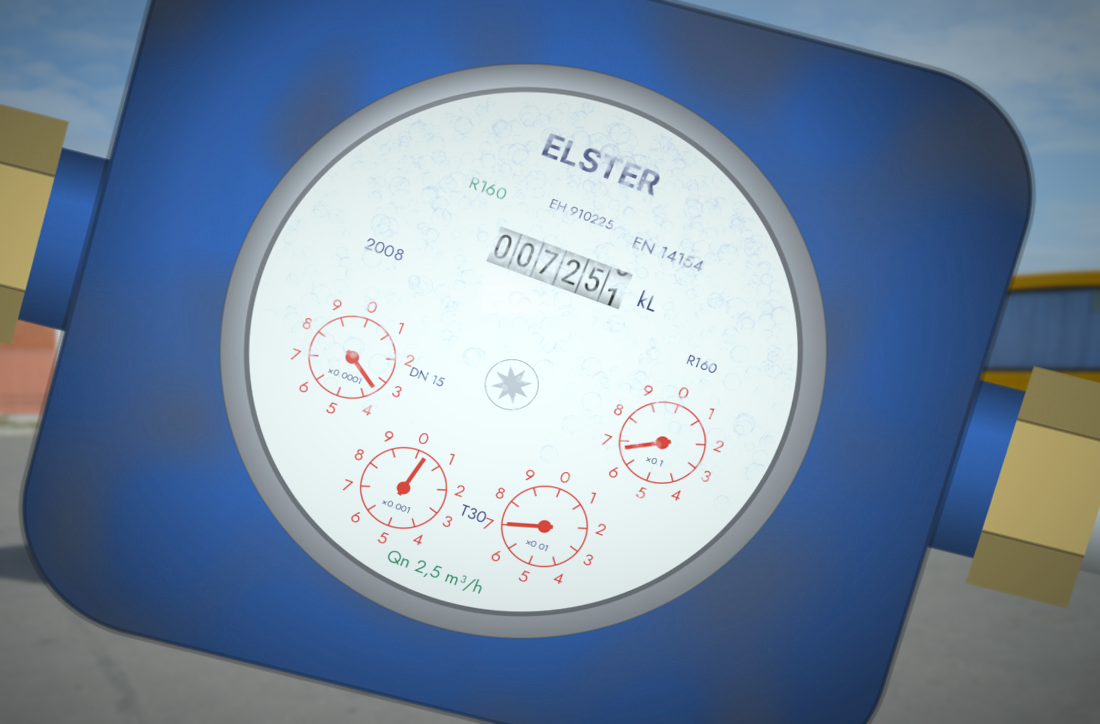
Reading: 7250.6703 kL
